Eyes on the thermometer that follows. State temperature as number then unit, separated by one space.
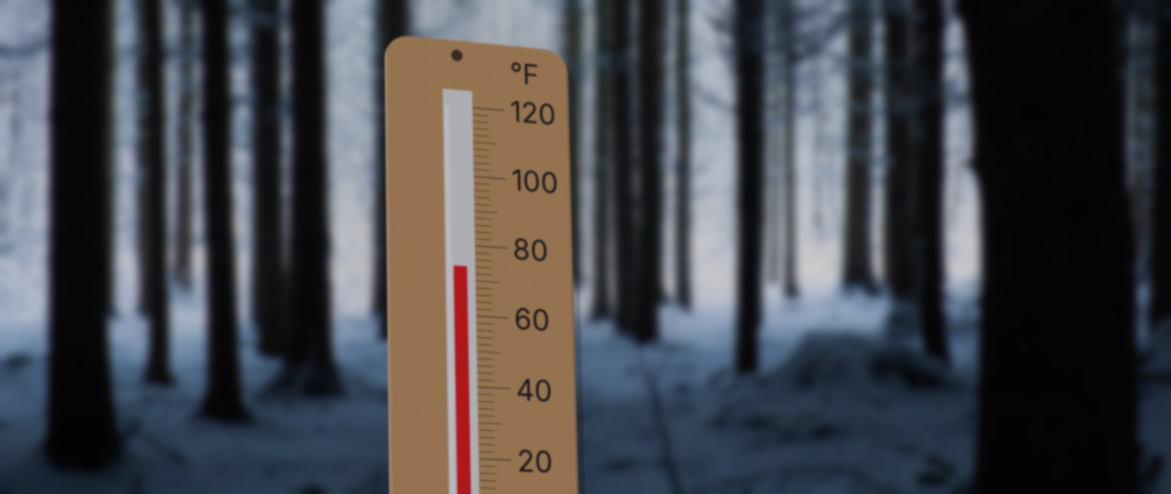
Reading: 74 °F
